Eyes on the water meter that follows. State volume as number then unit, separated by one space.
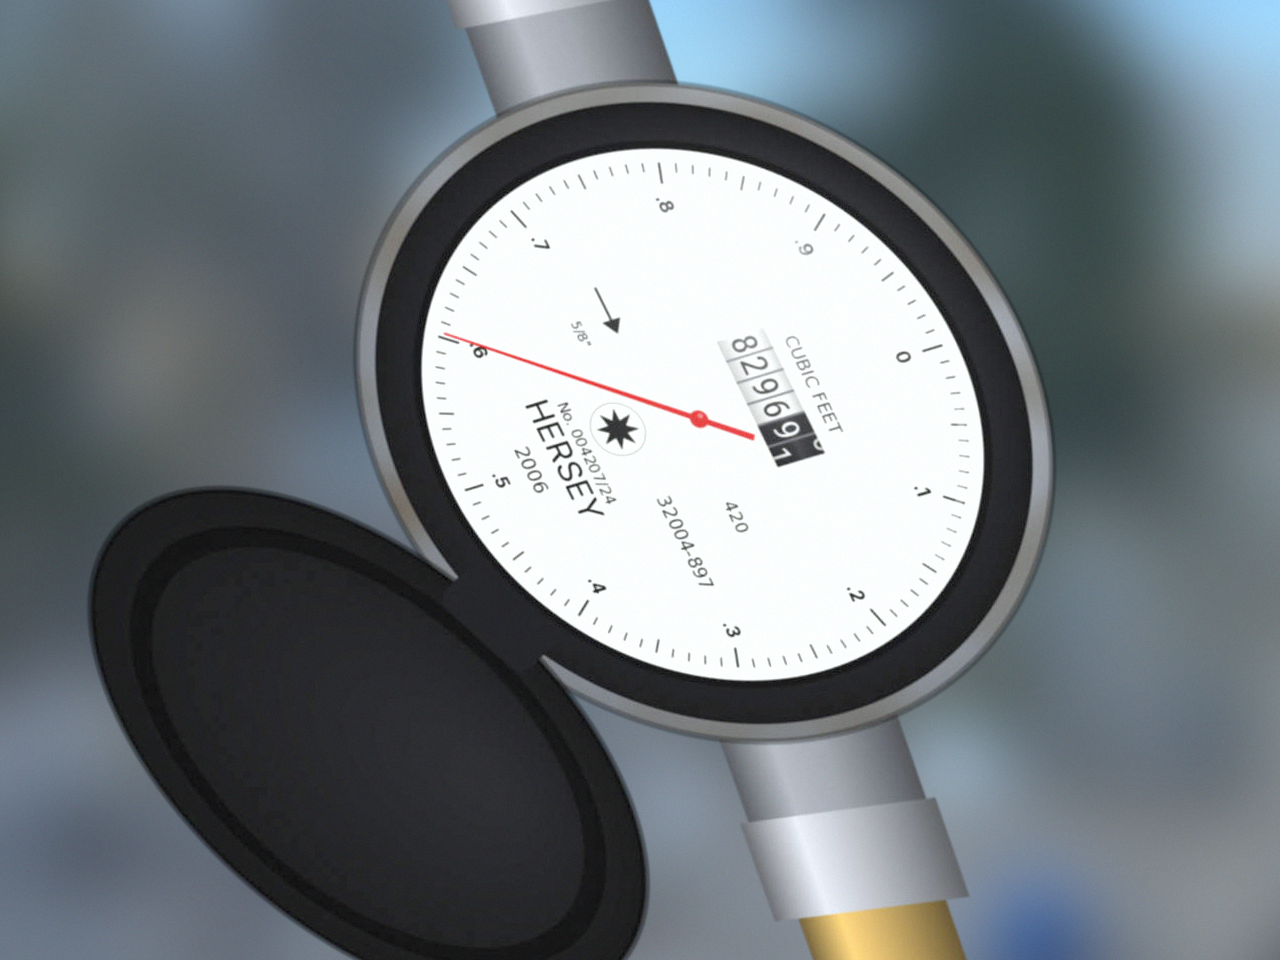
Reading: 829690.60 ft³
